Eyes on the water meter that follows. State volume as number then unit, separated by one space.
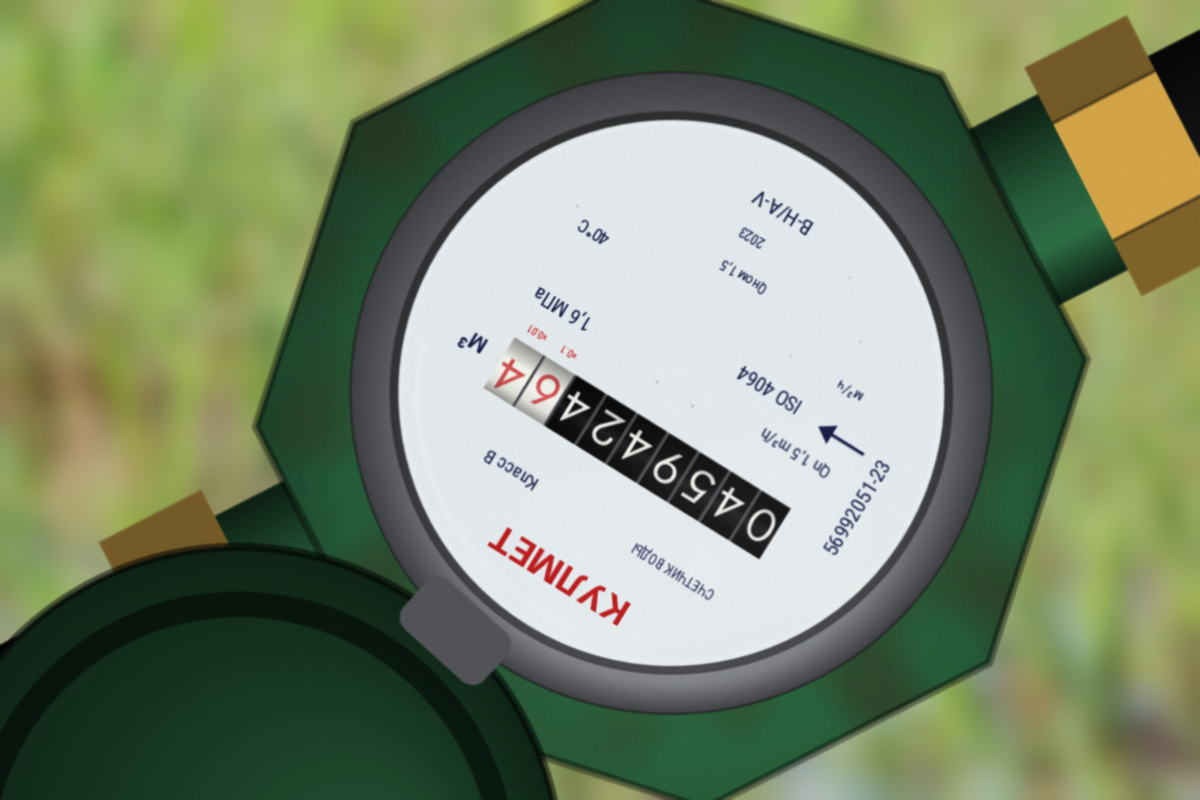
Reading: 459424.64 m³
